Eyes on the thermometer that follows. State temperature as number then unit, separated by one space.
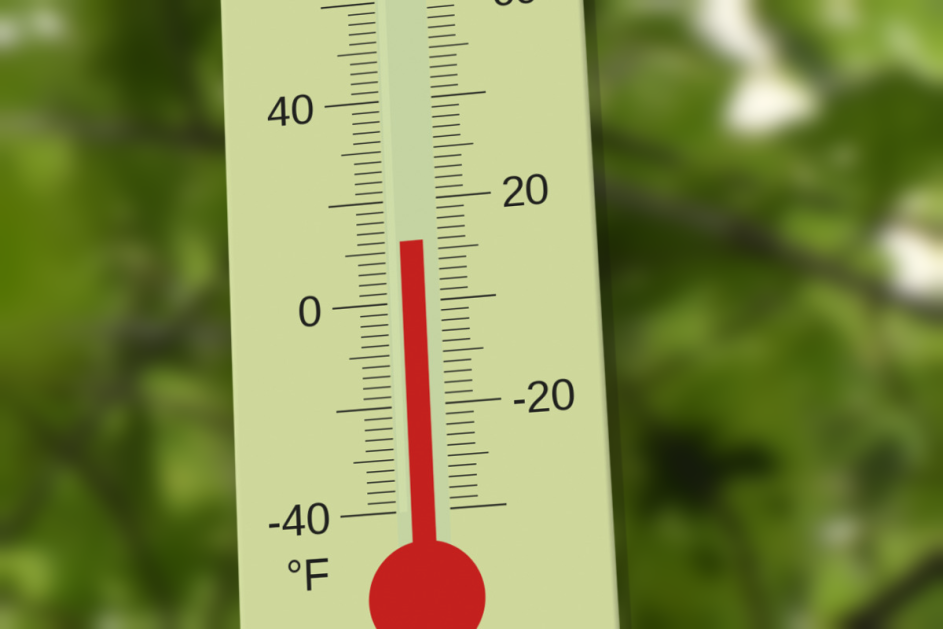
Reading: 12 °F
